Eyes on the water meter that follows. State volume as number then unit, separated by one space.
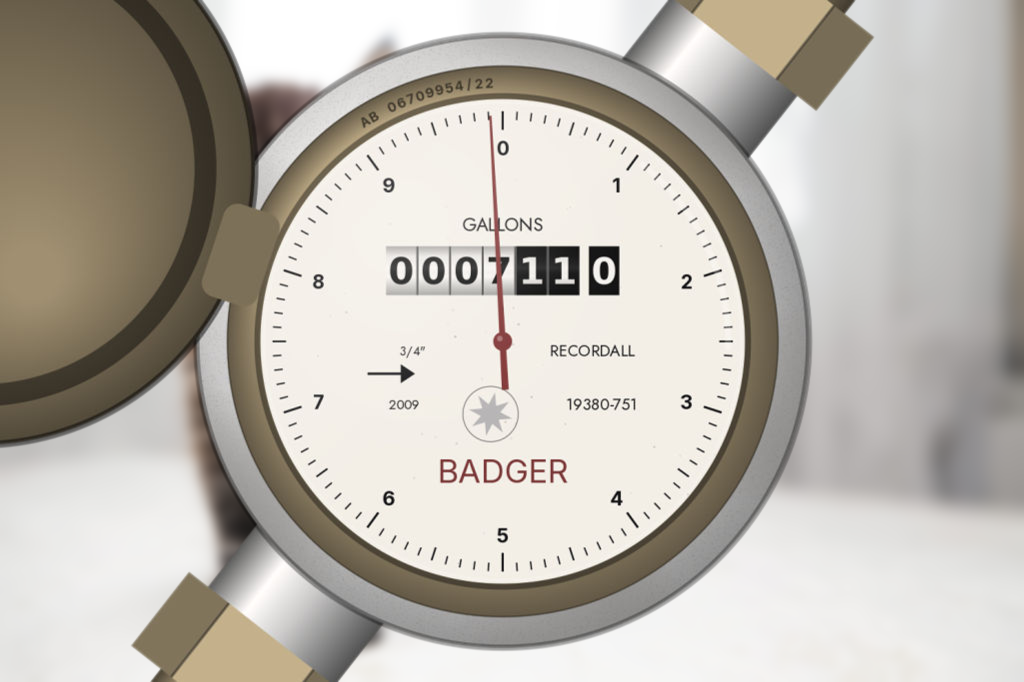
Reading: 7109.9 gal
